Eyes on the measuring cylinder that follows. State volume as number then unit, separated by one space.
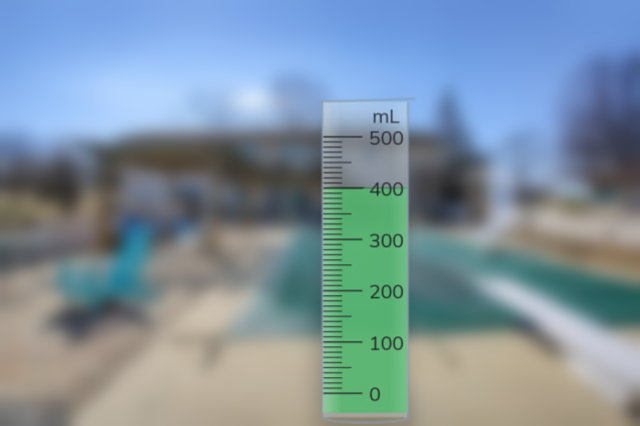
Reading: 400 mL
